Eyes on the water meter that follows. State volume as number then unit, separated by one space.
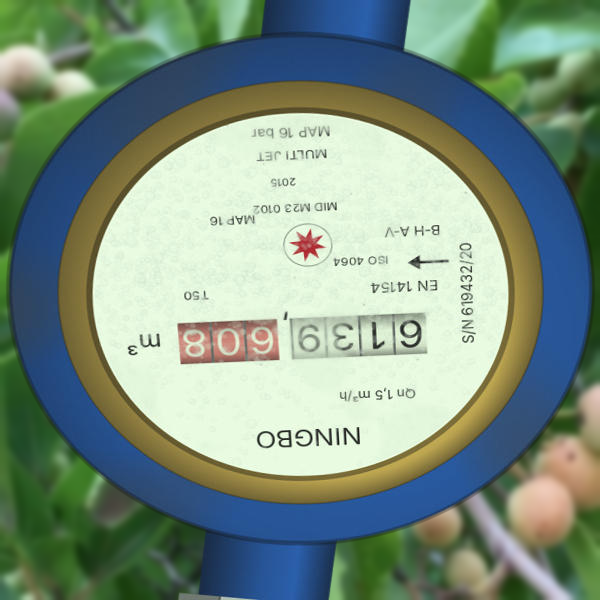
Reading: 6139.608 m³
